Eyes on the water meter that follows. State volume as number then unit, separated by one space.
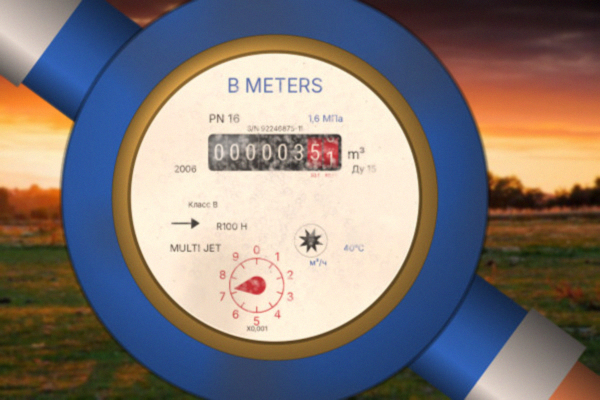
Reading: 3.507 m³
